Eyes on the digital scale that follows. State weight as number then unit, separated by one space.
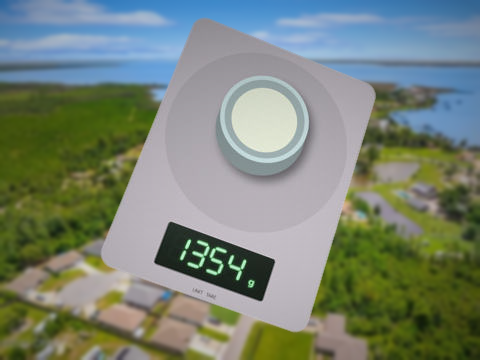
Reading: 1354 g
